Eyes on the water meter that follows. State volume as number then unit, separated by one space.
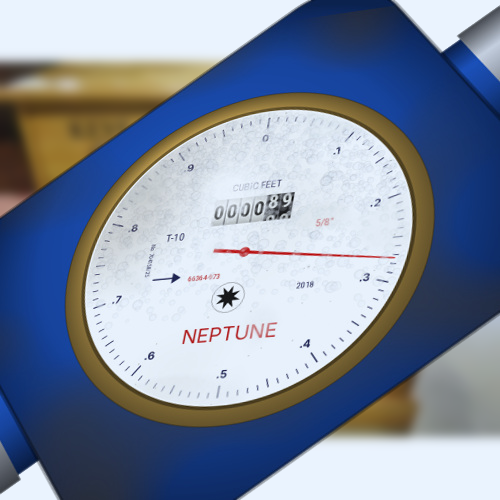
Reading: 89.27 ft³
